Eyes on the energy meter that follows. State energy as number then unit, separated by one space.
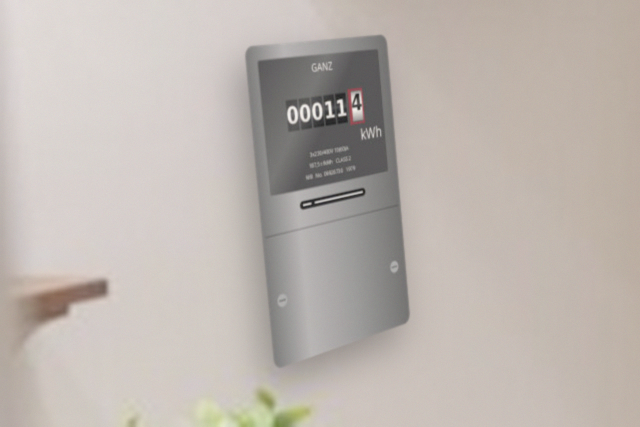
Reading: 11.4 kWh
